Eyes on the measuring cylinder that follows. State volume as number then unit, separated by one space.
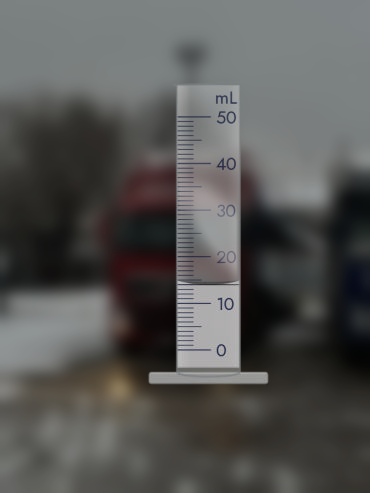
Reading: 14 mL
